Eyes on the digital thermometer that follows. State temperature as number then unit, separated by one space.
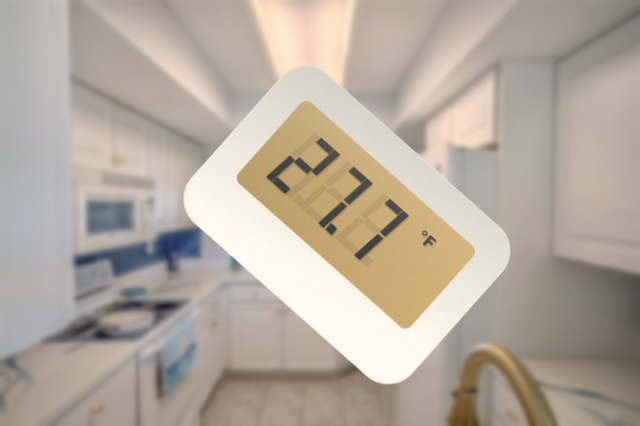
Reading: 27.7 °F
